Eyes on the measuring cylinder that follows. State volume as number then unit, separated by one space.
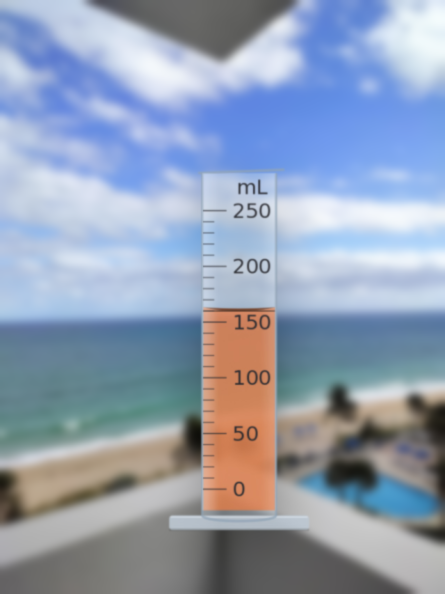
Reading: 160 mL
